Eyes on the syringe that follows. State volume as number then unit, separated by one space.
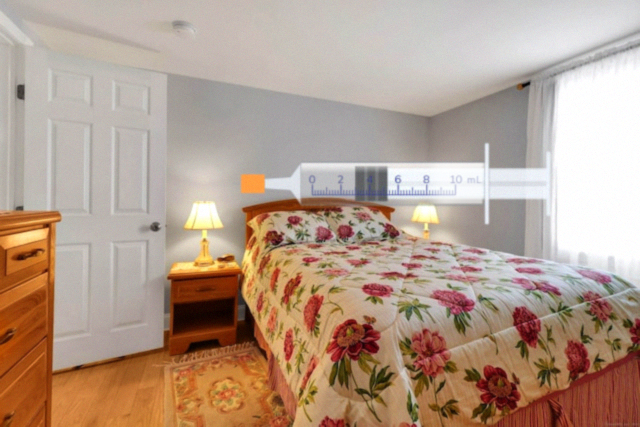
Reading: 3 mL
